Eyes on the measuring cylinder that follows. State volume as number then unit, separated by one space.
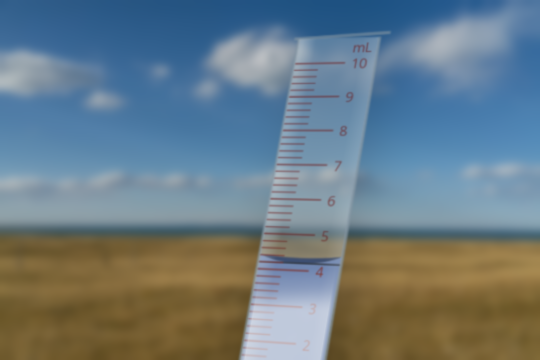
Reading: 4.2 mL
